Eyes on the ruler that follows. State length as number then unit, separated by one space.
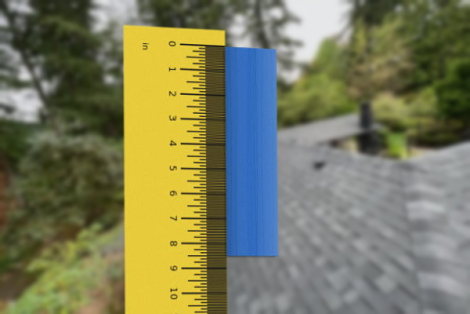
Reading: 8.5 in
